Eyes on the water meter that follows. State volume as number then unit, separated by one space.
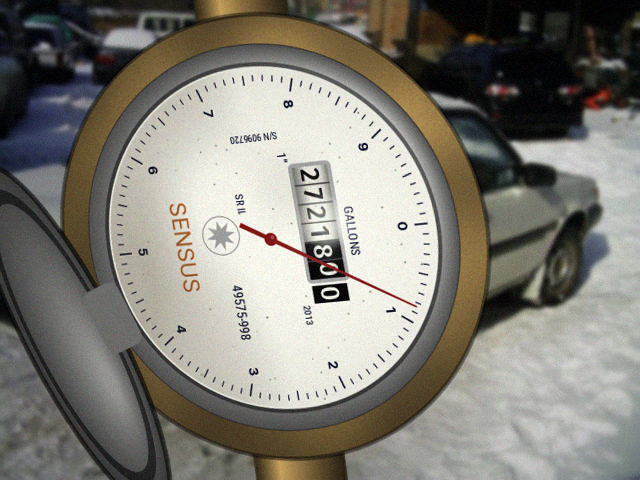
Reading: 2721800.8 gal
